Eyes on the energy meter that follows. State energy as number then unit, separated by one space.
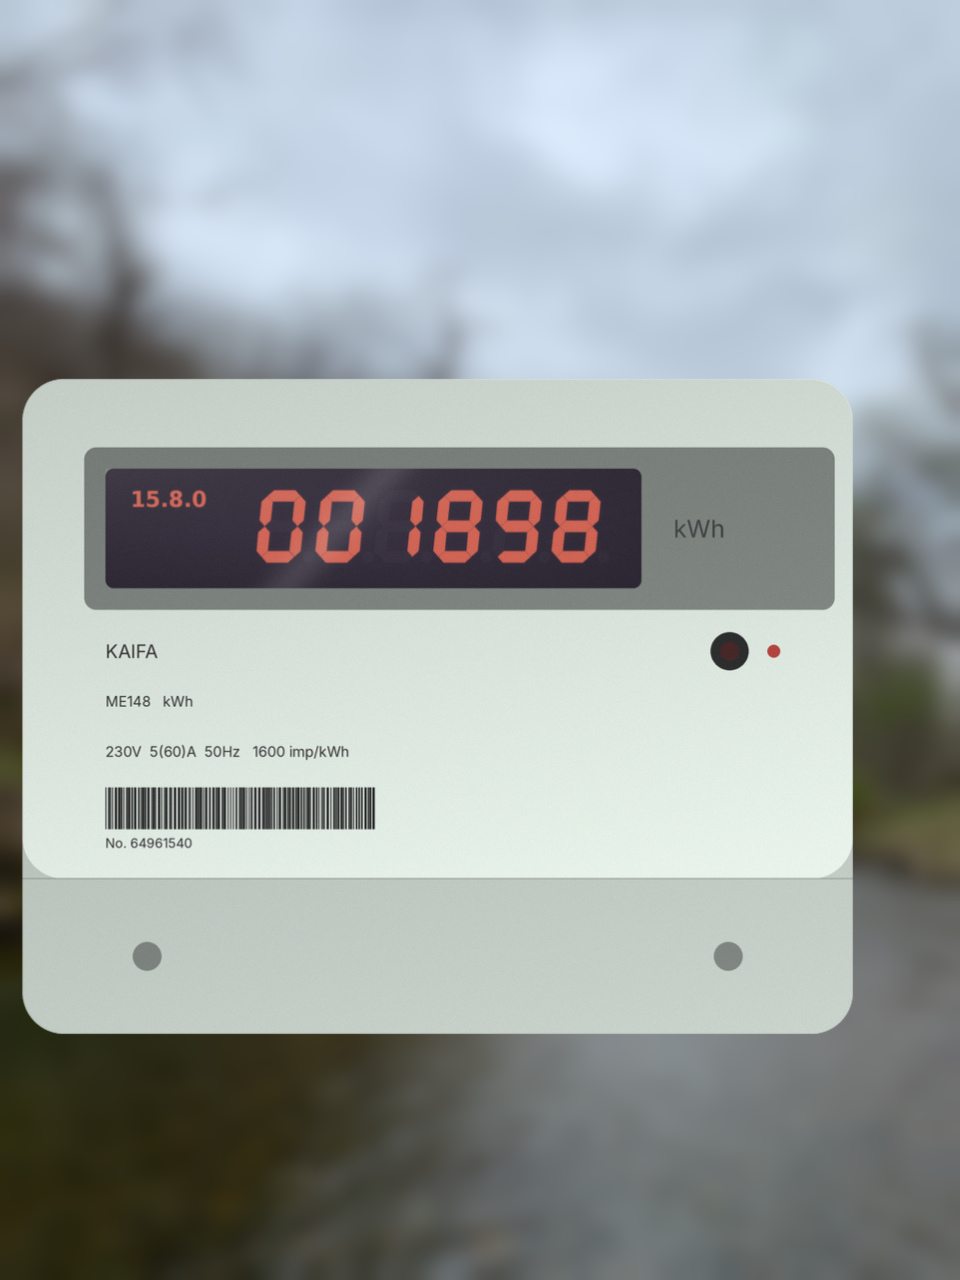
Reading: 1898 kWh
